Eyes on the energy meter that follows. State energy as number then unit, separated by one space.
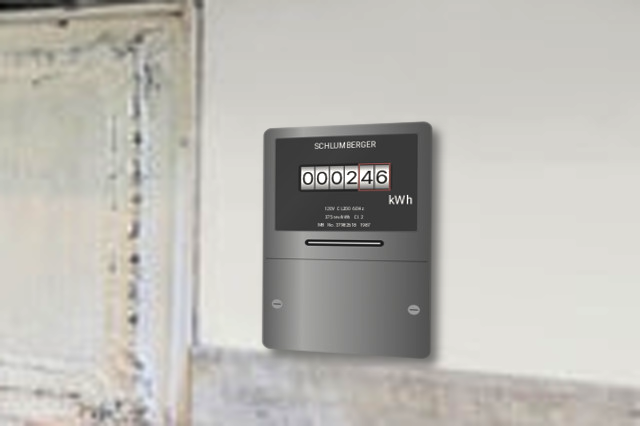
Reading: 2.46 kWh
